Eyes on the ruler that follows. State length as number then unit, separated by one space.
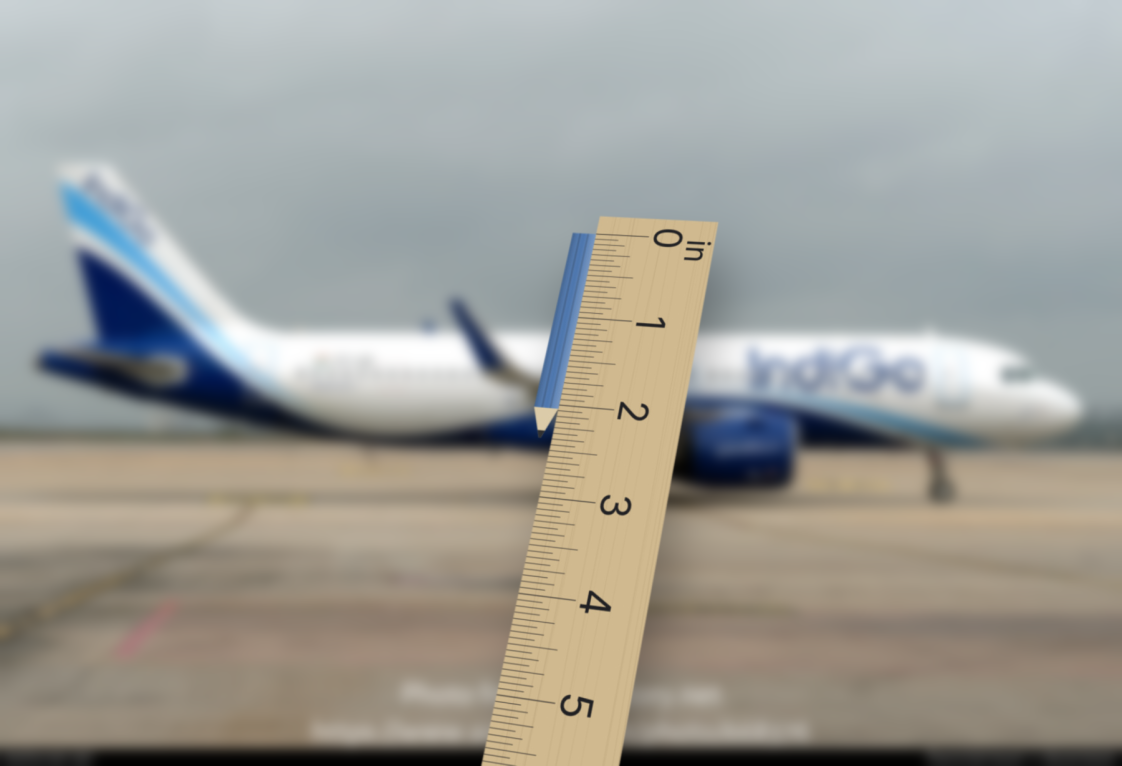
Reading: 2.375 in
